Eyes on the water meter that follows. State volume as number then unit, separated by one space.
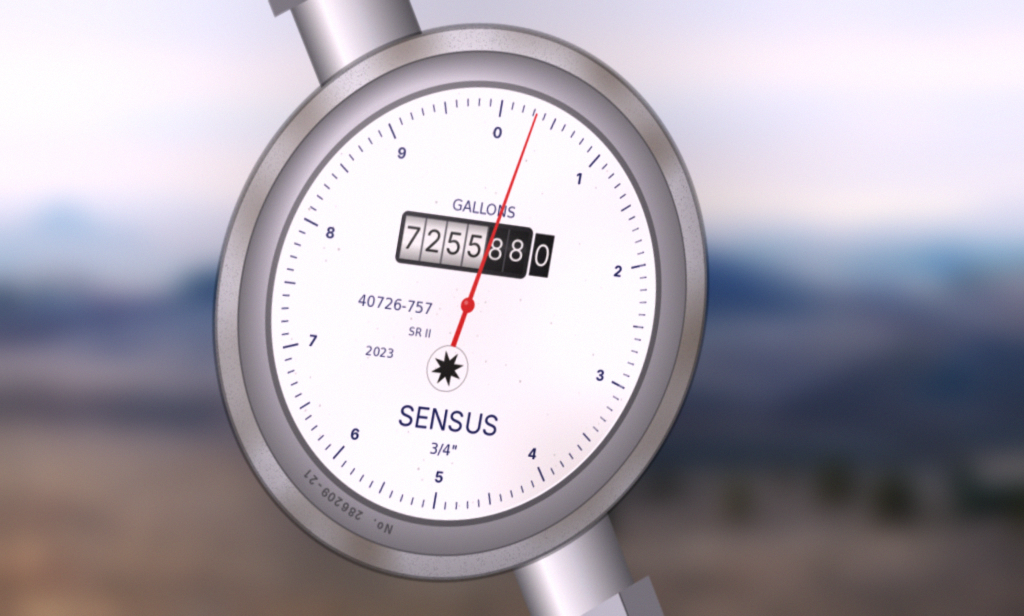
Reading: 7255880.3 gal
